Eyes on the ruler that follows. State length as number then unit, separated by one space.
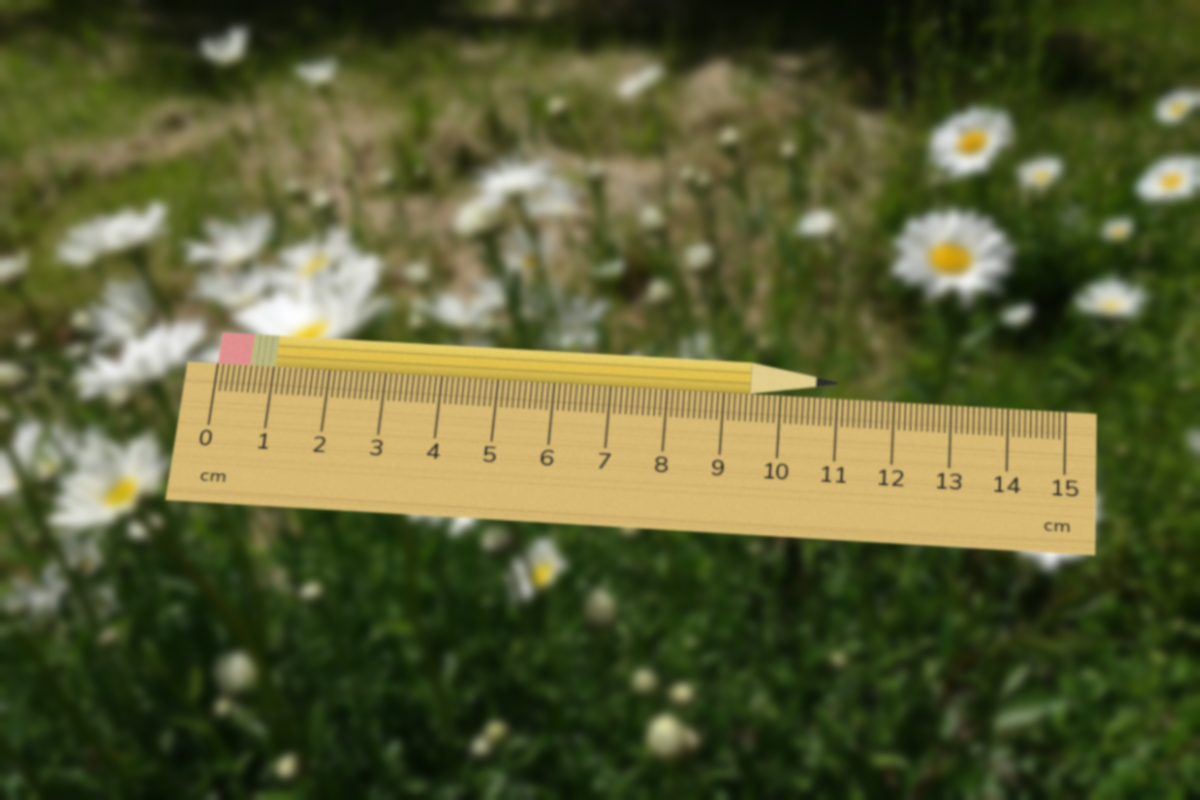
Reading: 11 cm
